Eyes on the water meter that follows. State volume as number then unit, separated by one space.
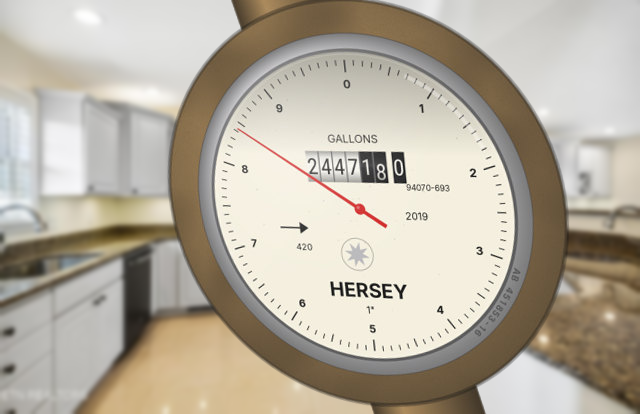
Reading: 2447178.4 gal
